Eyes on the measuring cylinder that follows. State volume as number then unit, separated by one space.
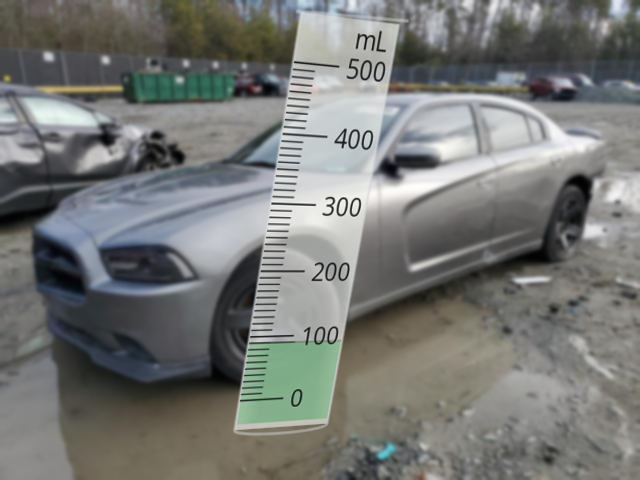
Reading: 90 mL
